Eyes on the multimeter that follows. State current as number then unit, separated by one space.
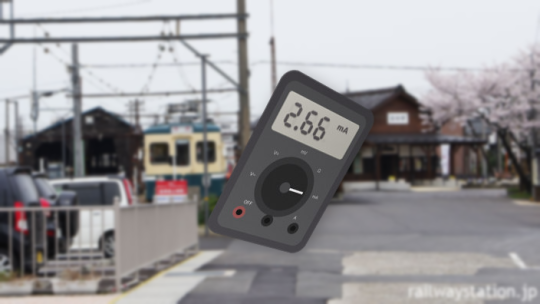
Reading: 2.66 mA
